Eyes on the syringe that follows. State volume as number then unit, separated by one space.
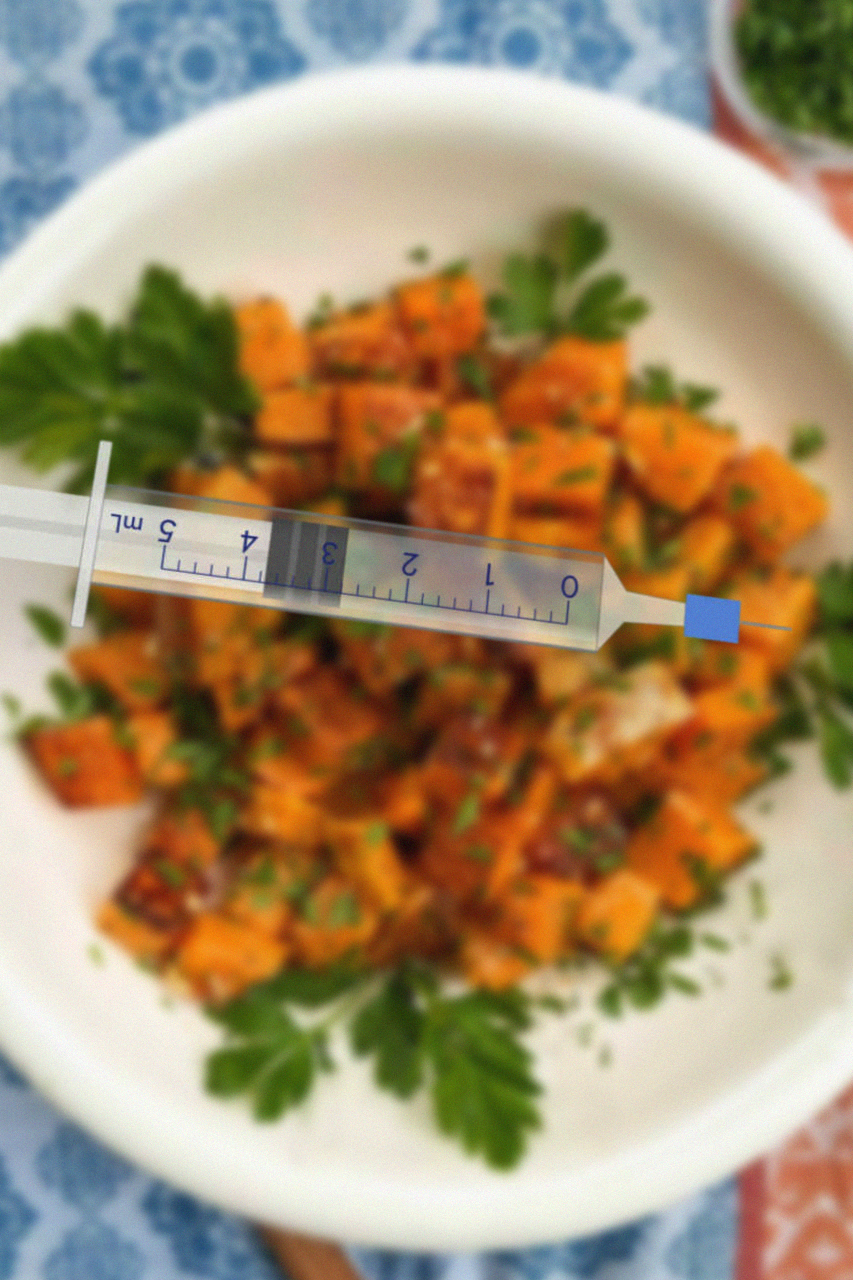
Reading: 2.8 mL
